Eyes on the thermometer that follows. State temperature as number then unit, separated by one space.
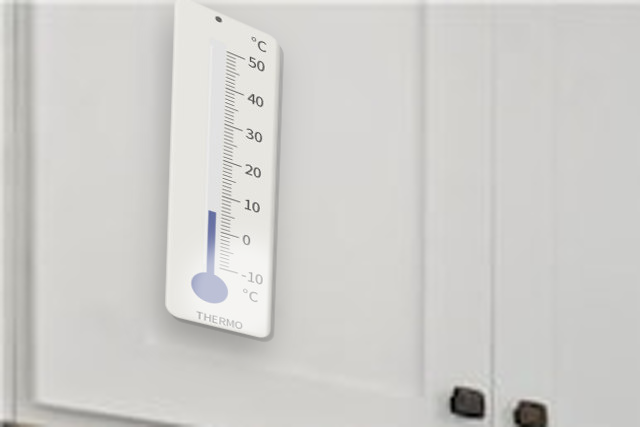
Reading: 5 °C
